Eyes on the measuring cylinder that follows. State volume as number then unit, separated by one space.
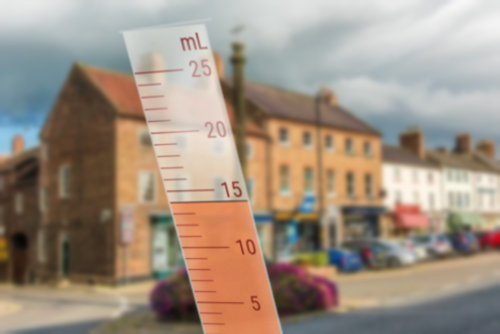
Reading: 14 mL
